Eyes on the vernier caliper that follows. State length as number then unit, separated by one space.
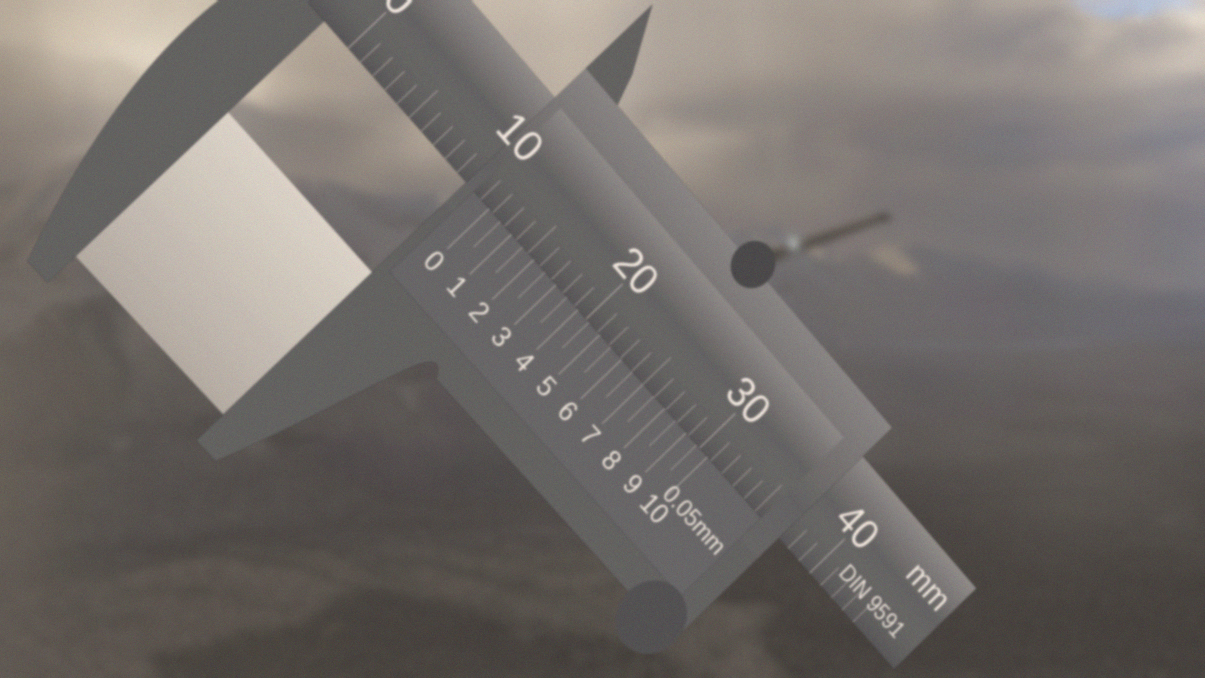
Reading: 11.7 mm
